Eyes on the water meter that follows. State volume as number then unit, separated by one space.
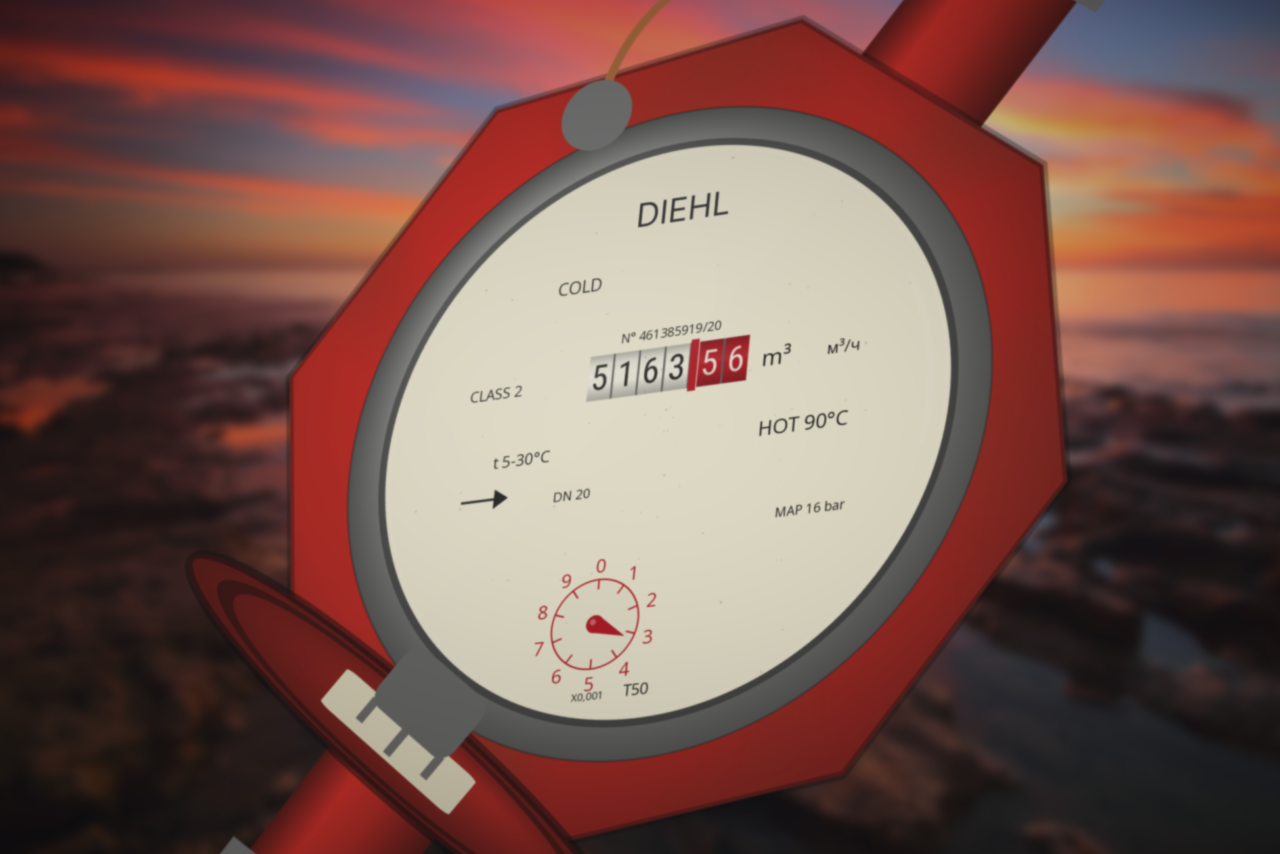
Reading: 5163.563 m³
